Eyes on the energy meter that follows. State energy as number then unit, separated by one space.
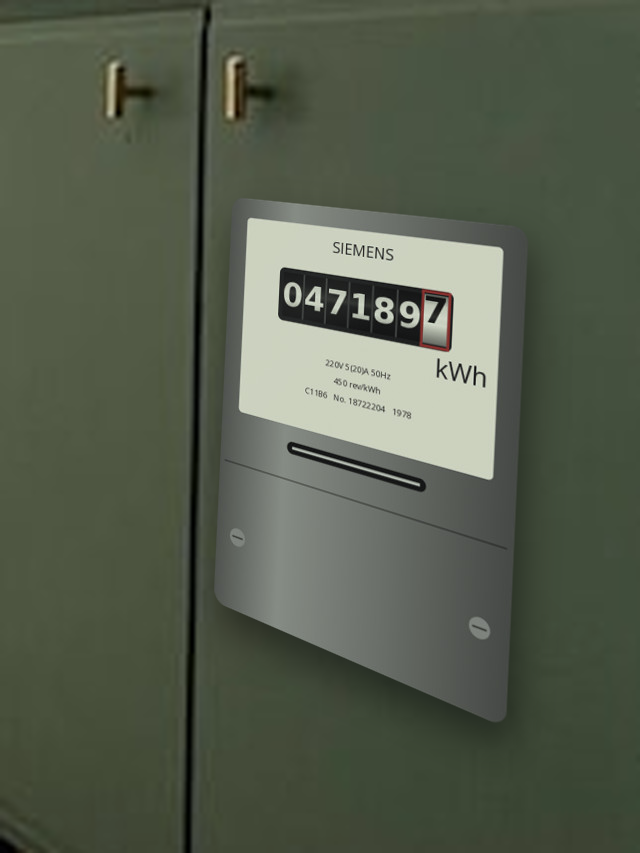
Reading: 47189.7 kWh
